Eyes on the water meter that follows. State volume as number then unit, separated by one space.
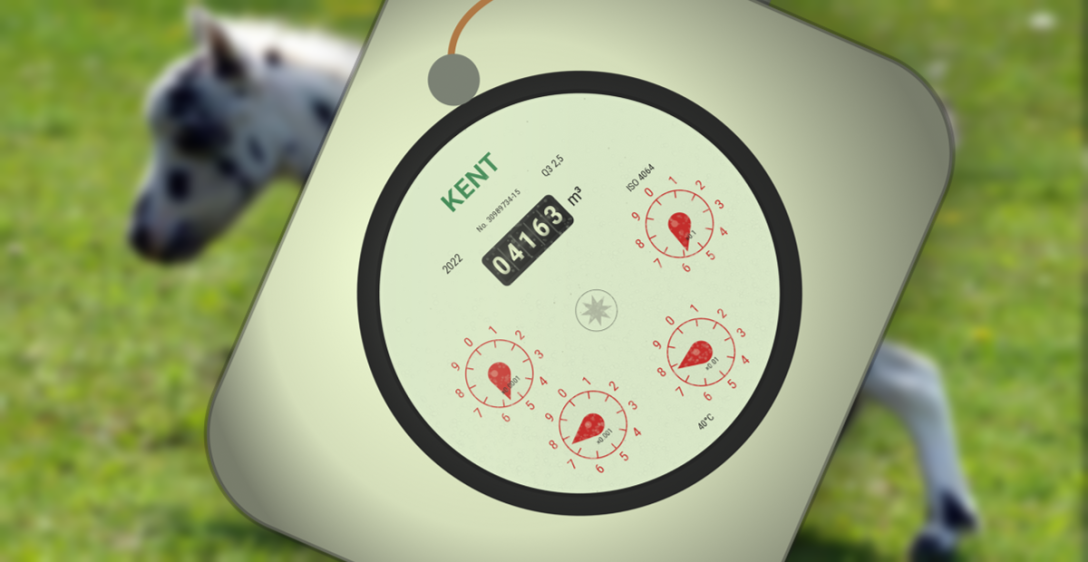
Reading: 4163.5775 m³
